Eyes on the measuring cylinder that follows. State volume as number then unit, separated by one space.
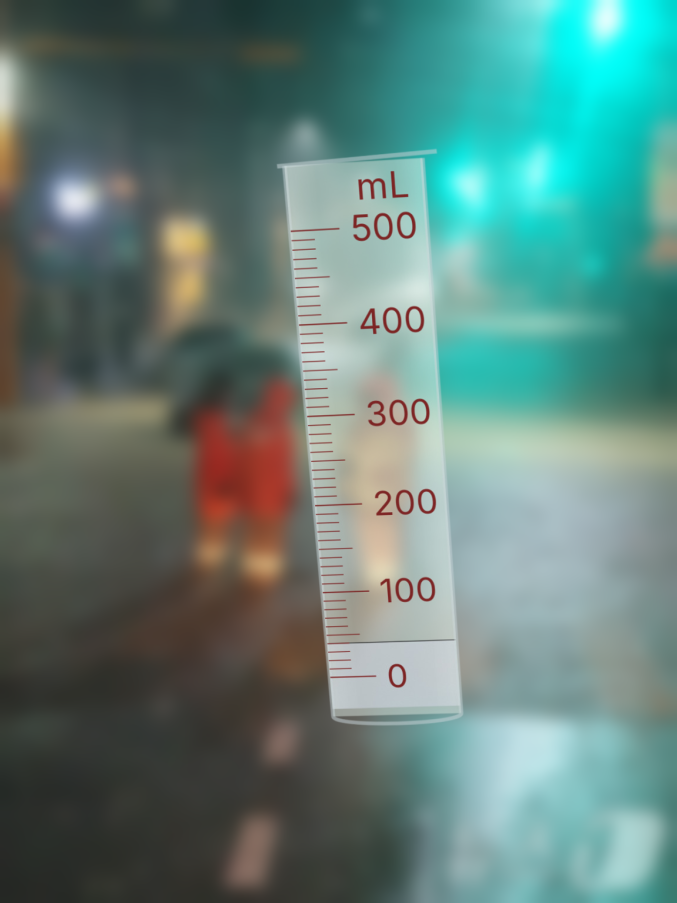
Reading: 40 mL
